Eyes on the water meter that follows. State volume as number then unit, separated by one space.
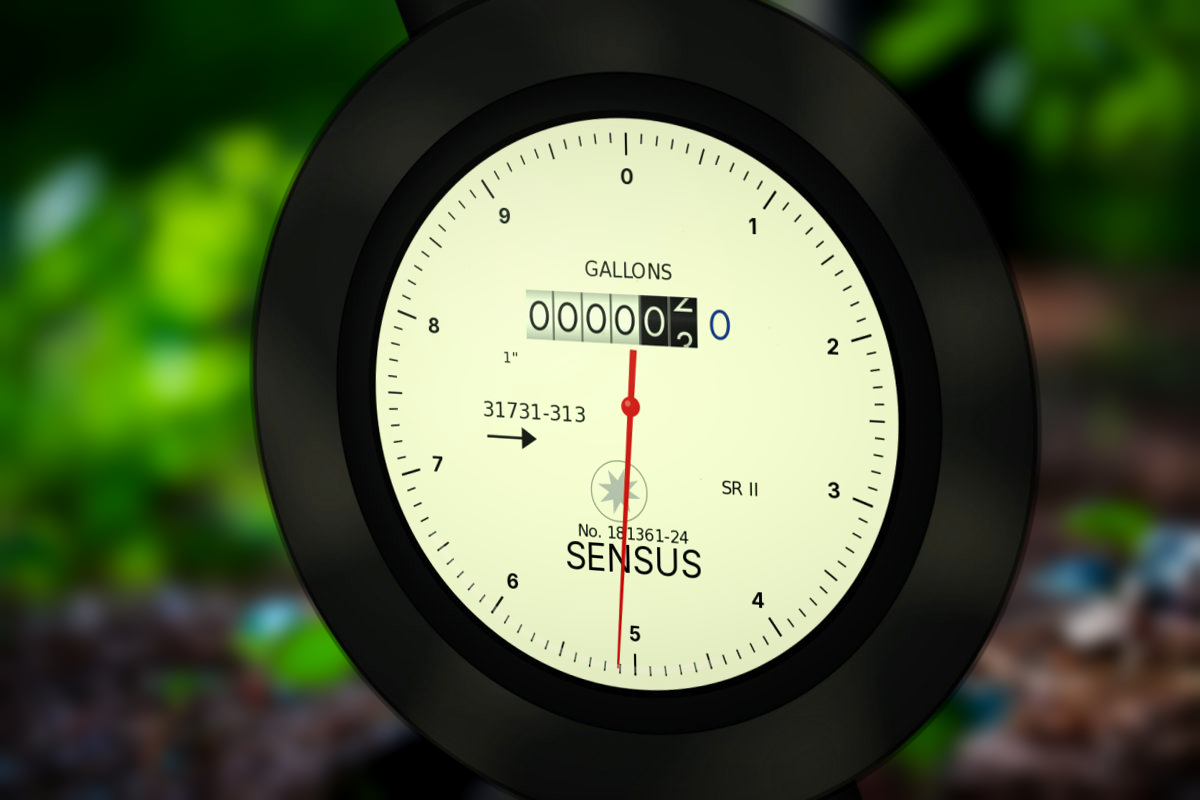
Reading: 25.1 gal
